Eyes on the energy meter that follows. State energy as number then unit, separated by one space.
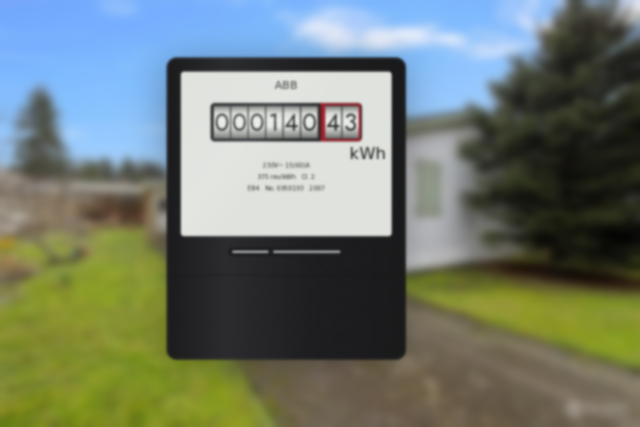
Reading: 140.43 kWh
